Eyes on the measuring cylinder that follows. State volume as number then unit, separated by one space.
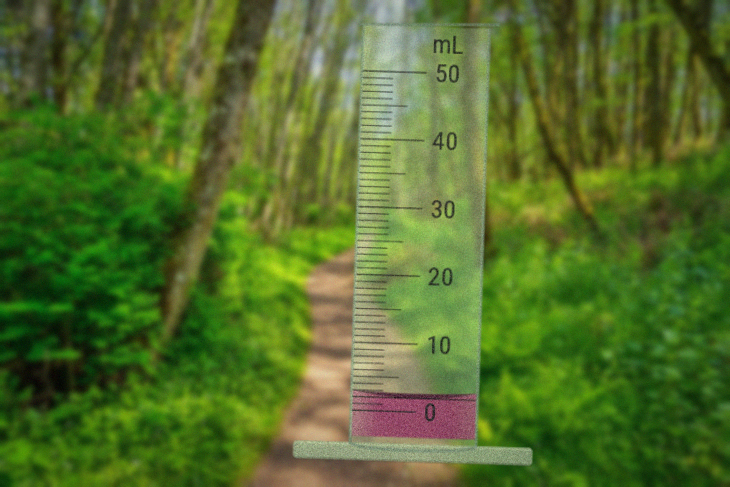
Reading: 2 mL
